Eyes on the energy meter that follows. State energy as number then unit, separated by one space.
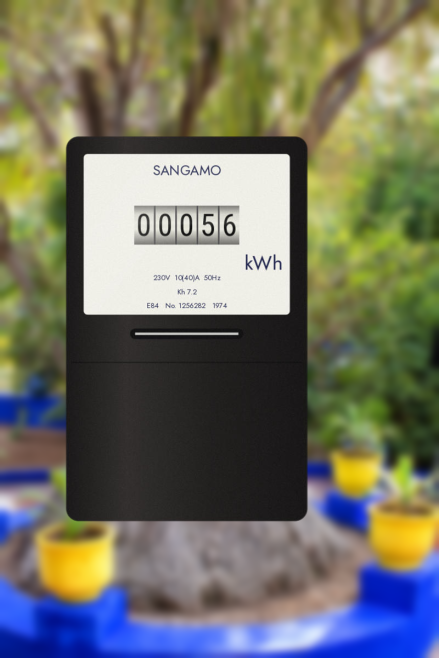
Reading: 56 kWh
